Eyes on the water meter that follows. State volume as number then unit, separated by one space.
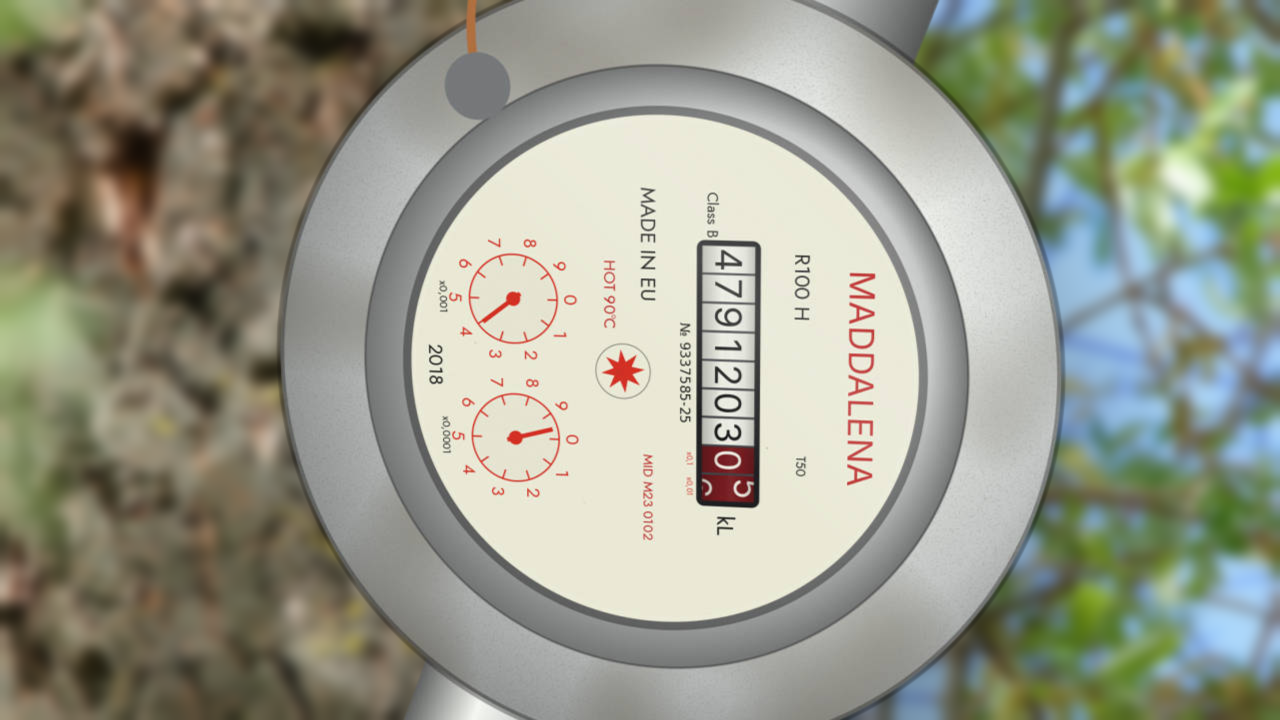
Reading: 4791203.0539 kL
